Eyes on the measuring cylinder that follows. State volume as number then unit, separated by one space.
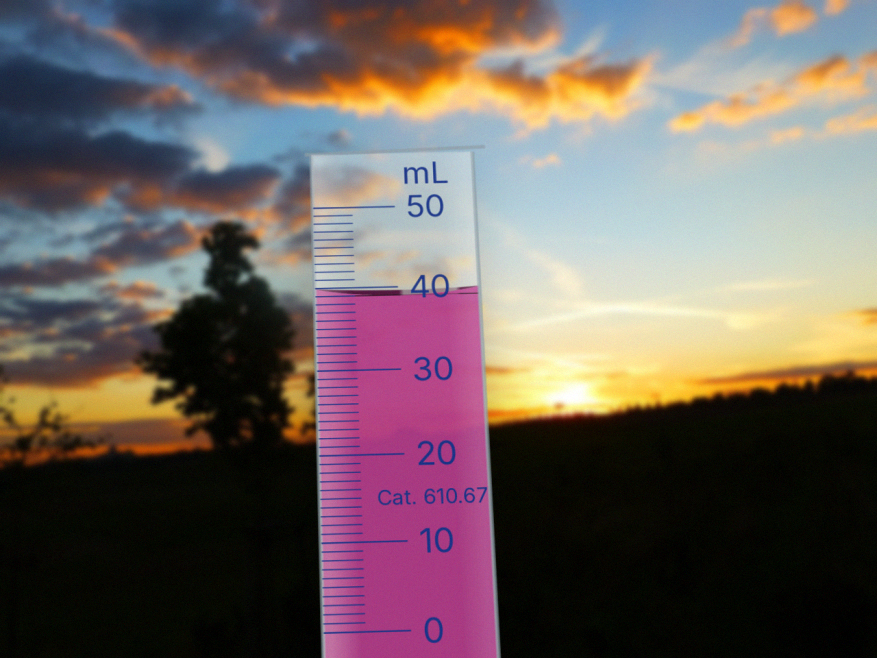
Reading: 39 mL
